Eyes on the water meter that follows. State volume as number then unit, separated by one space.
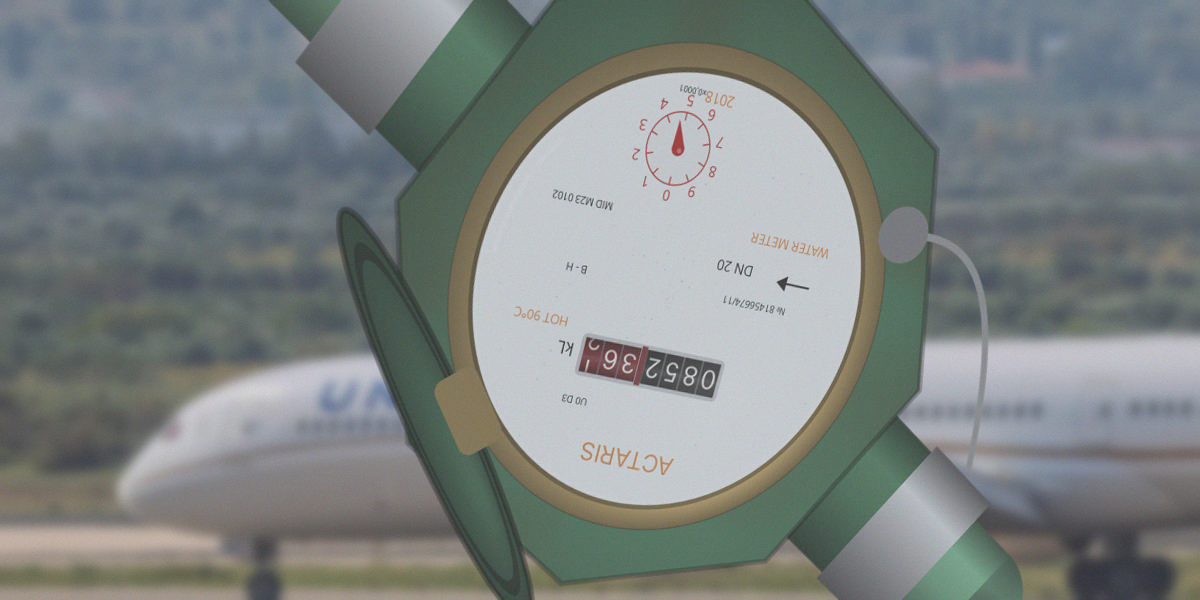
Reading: 852.3614 kL
